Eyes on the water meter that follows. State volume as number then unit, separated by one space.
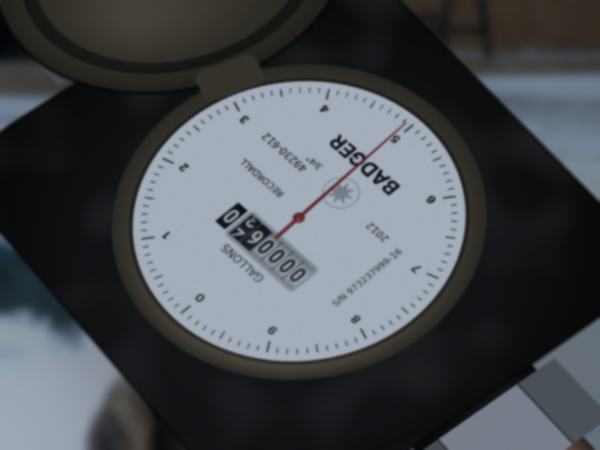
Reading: 624.9 gal
